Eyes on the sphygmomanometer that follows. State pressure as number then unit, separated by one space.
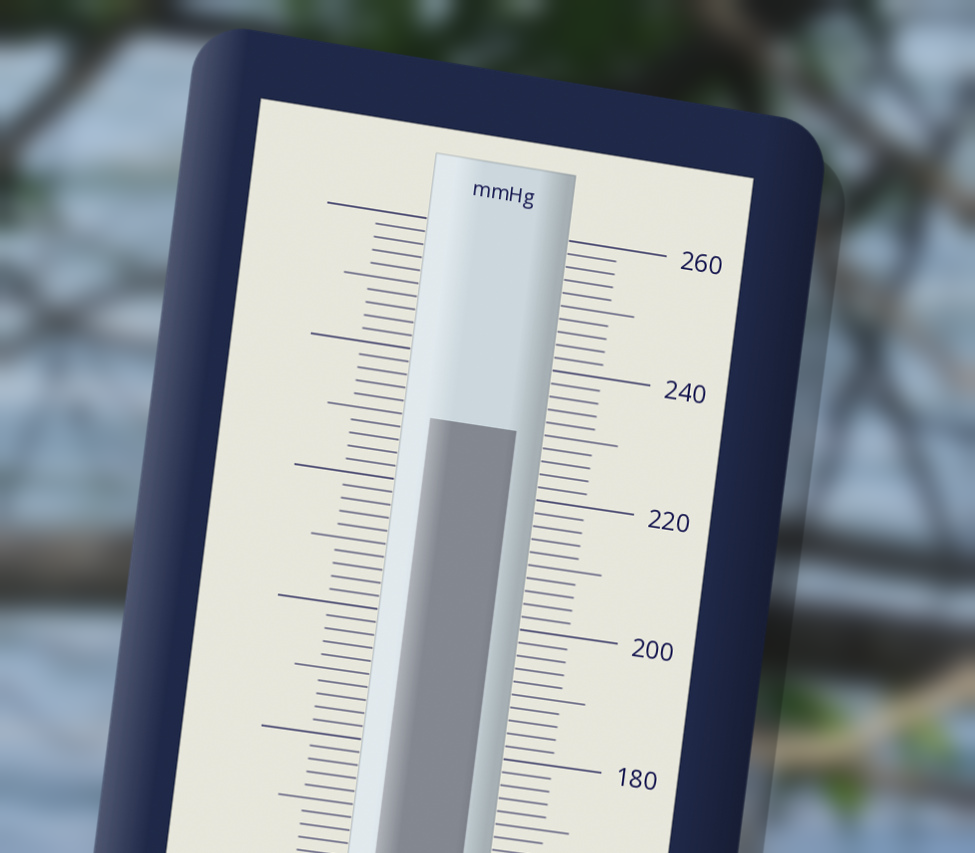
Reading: 230 mmHg
